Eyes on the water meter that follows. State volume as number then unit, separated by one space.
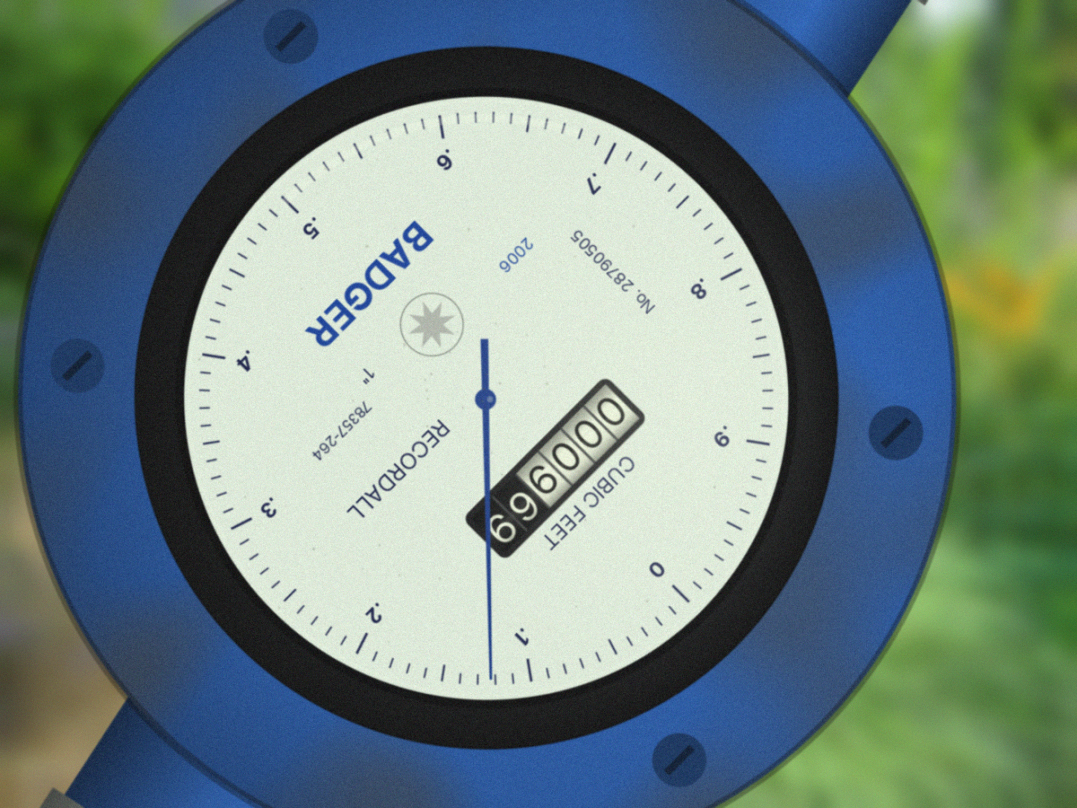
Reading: 969.12 ft³
